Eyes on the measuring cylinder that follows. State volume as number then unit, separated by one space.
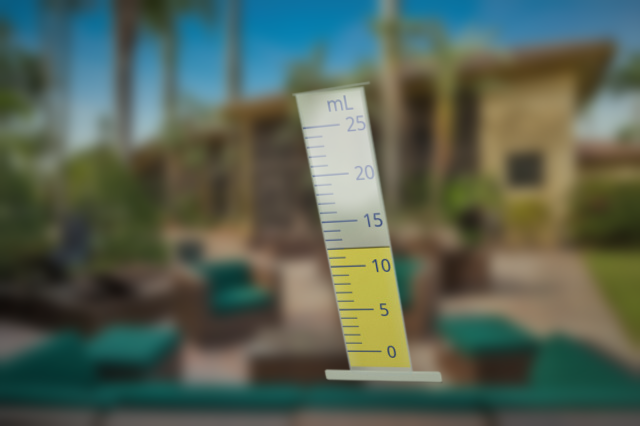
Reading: 12 mL
